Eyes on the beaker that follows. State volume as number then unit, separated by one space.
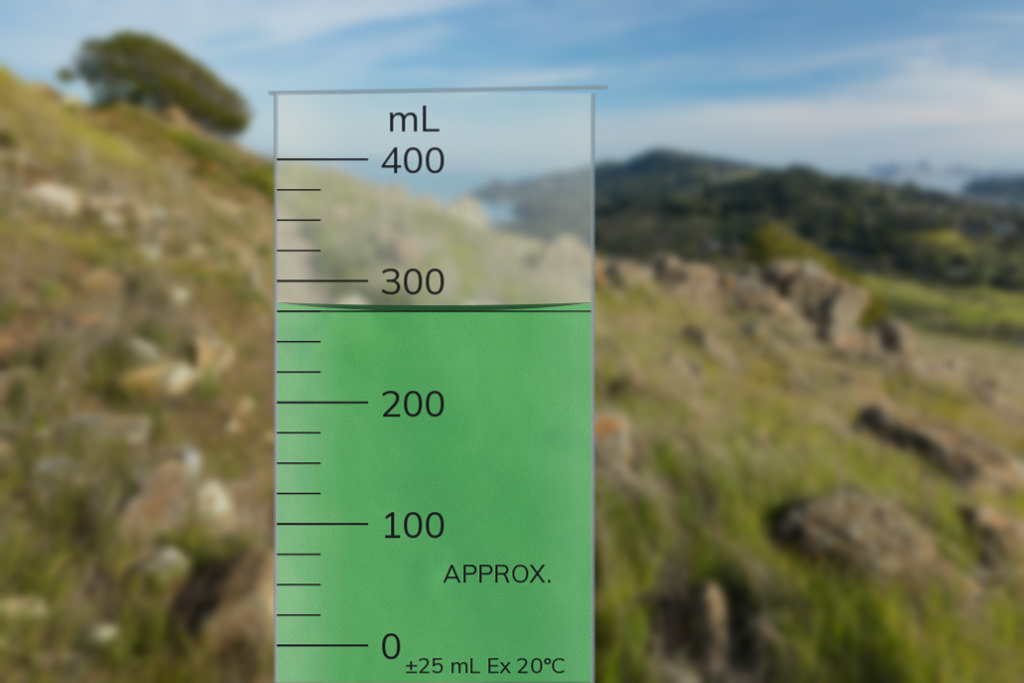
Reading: 275 mL
